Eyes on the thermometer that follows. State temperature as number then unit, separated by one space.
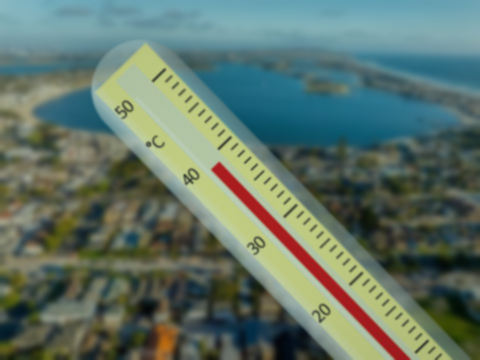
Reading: 39 °C
